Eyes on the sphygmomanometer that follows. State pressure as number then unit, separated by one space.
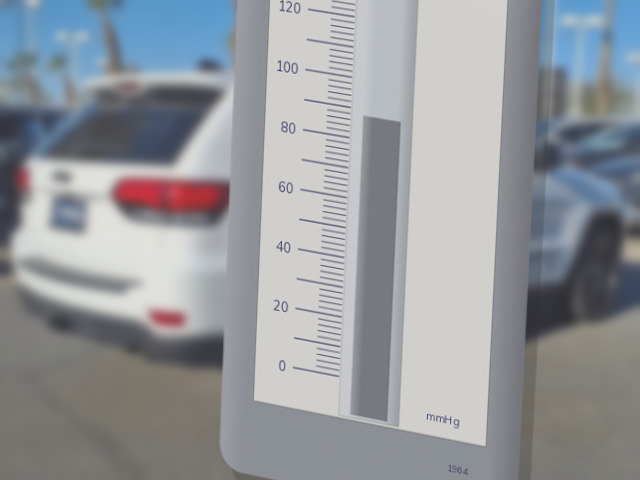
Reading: 88 mmHg
